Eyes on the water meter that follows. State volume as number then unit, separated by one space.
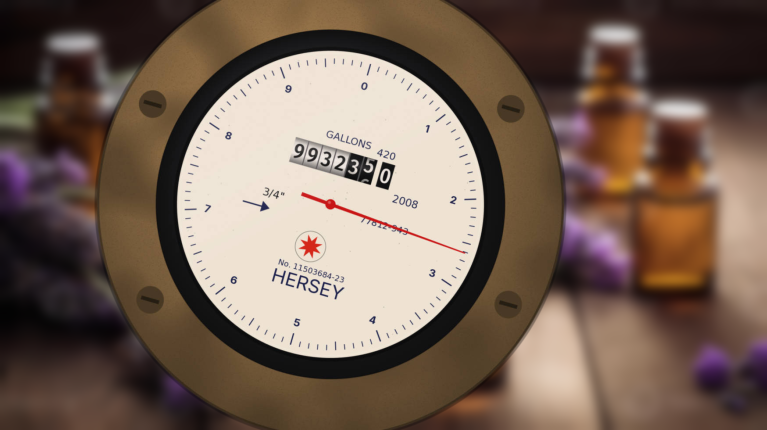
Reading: 9932352.6 gal
